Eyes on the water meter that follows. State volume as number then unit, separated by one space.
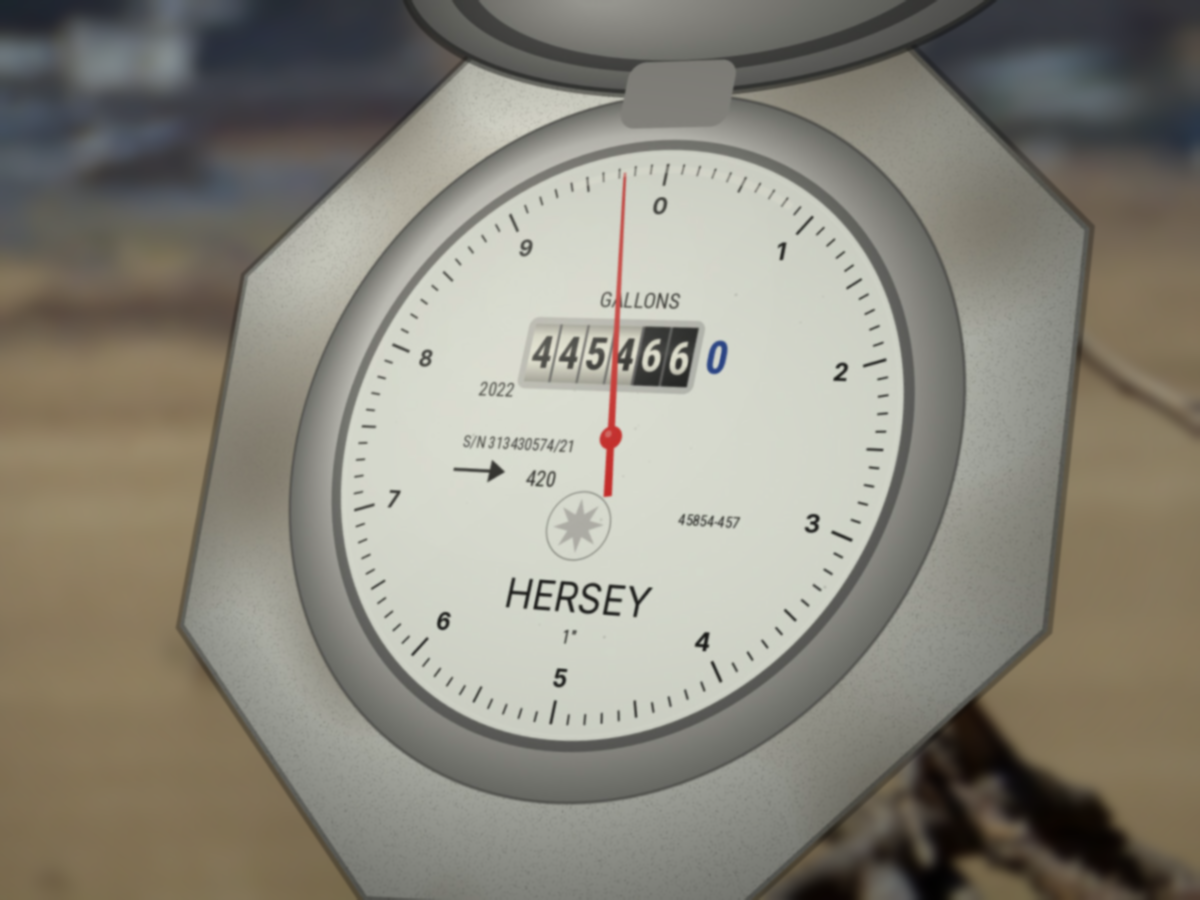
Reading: 4454659.7 gal
